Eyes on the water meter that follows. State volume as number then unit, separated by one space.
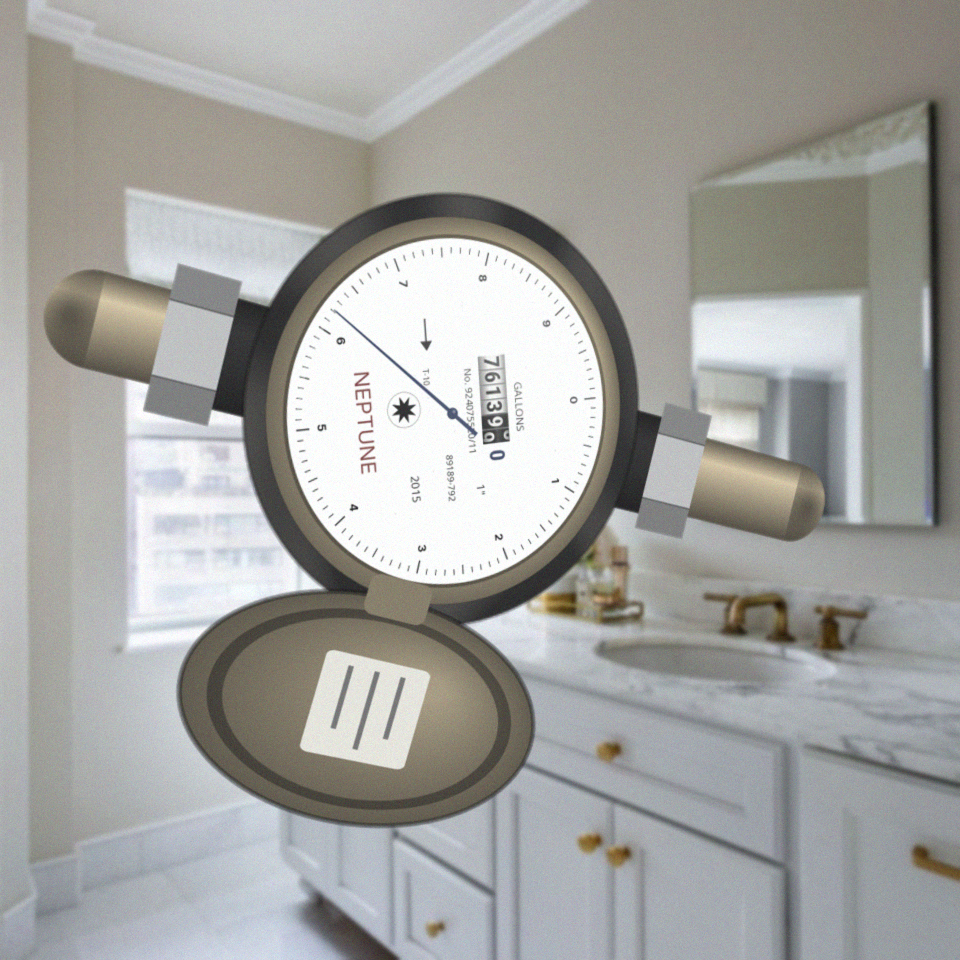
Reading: 7613986.2 gal
